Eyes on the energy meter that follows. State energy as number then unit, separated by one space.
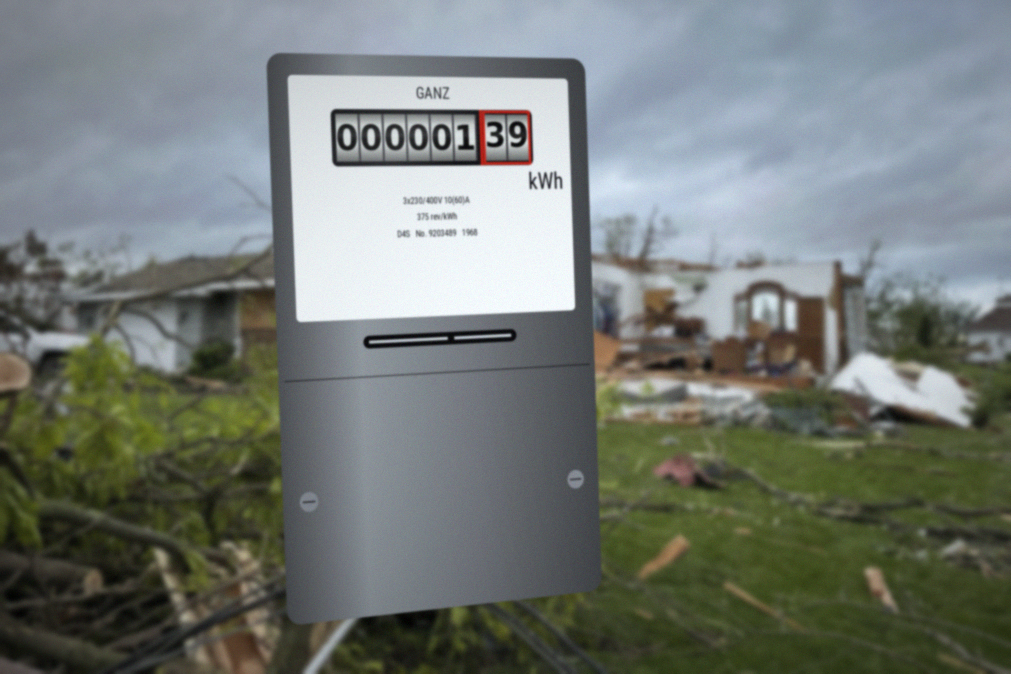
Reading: 1.39 kWh
